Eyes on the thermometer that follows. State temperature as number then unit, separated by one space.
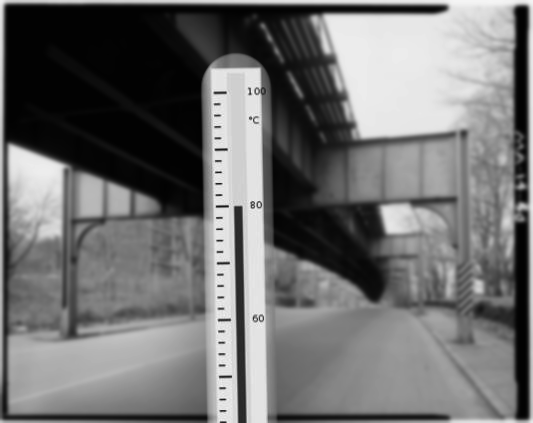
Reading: 80 °C
